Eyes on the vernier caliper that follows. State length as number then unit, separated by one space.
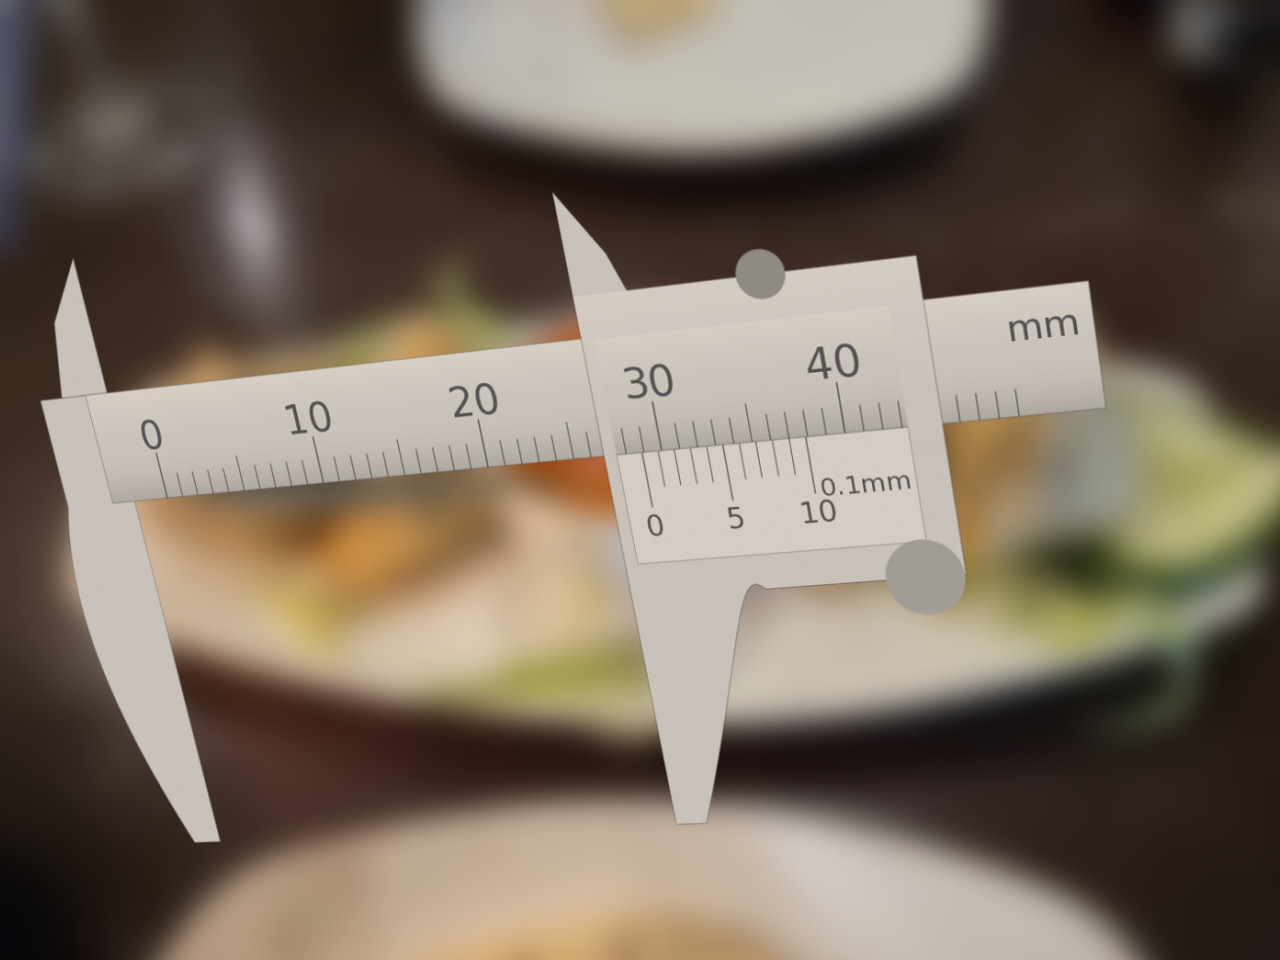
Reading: 28.9 mm
